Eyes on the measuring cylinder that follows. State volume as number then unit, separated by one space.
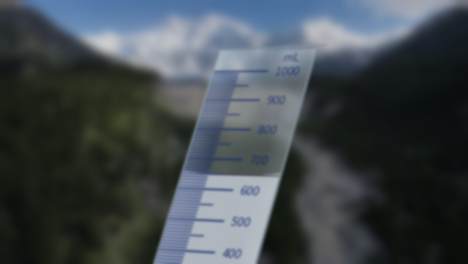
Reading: 650 mL
